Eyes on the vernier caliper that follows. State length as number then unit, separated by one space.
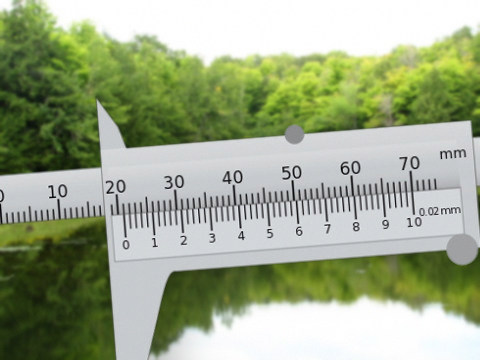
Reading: 21.0 mm
